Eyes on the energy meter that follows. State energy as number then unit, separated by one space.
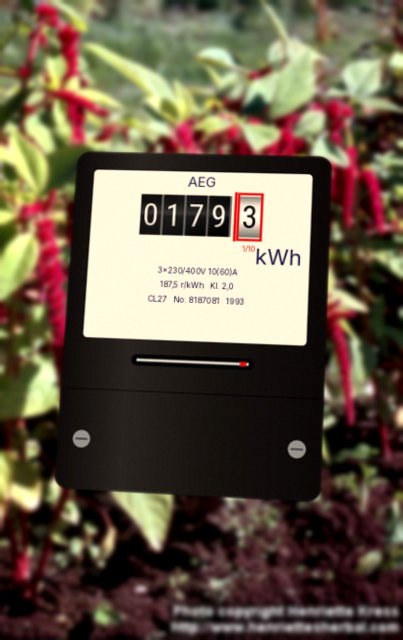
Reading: 179.3 kWh
